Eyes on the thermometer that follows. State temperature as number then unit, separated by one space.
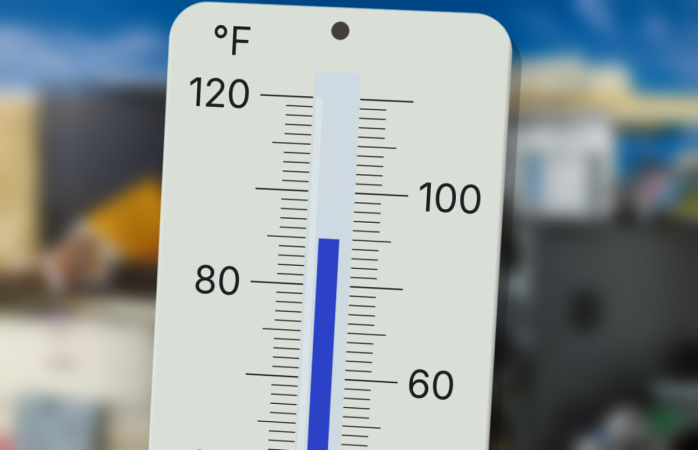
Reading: 90 °F
